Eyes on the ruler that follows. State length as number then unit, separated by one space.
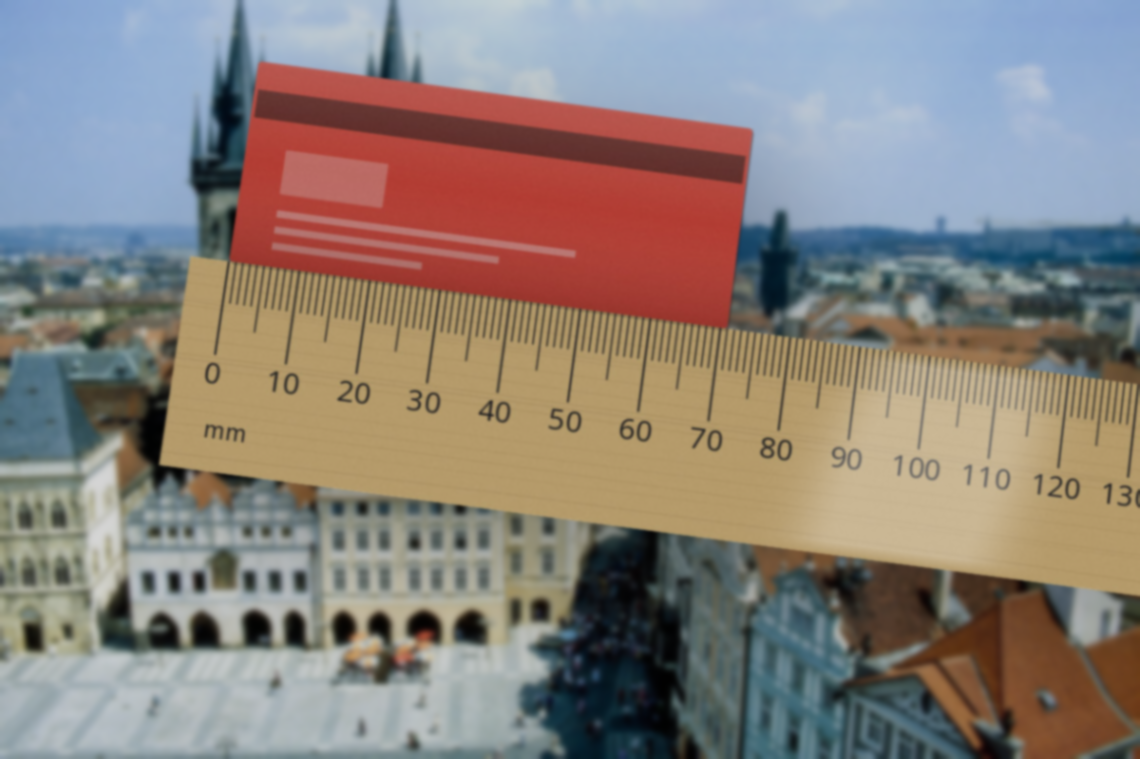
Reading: 71 mm
